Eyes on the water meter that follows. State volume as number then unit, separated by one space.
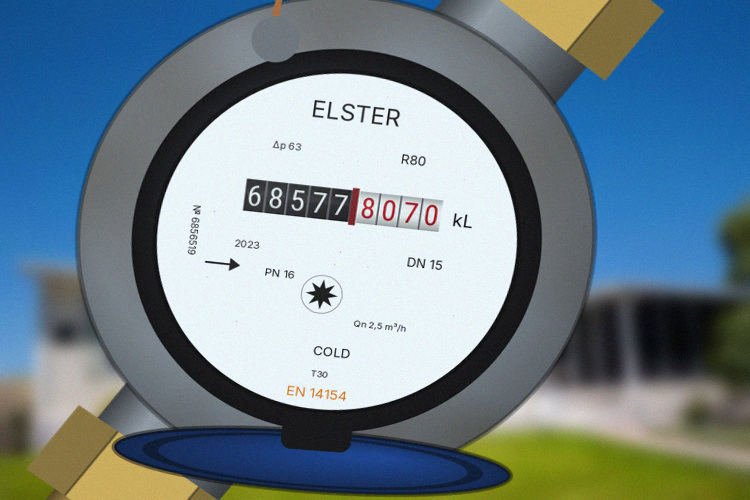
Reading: 68577.8070 kL
